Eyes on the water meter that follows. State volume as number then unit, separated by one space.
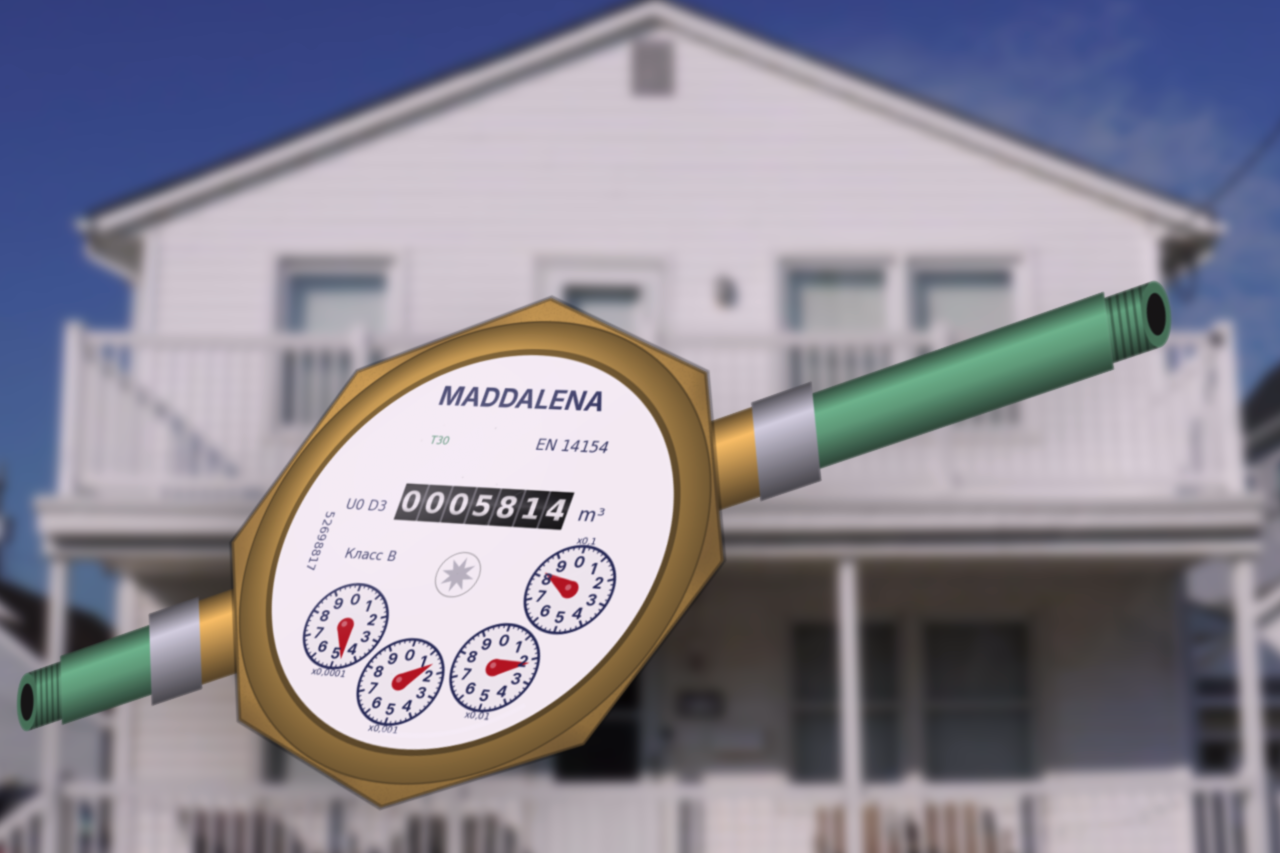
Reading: 5814.8214 m³
